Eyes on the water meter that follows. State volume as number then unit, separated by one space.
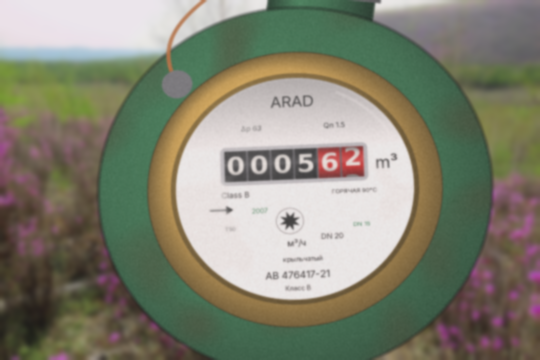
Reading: 5.62 m³
